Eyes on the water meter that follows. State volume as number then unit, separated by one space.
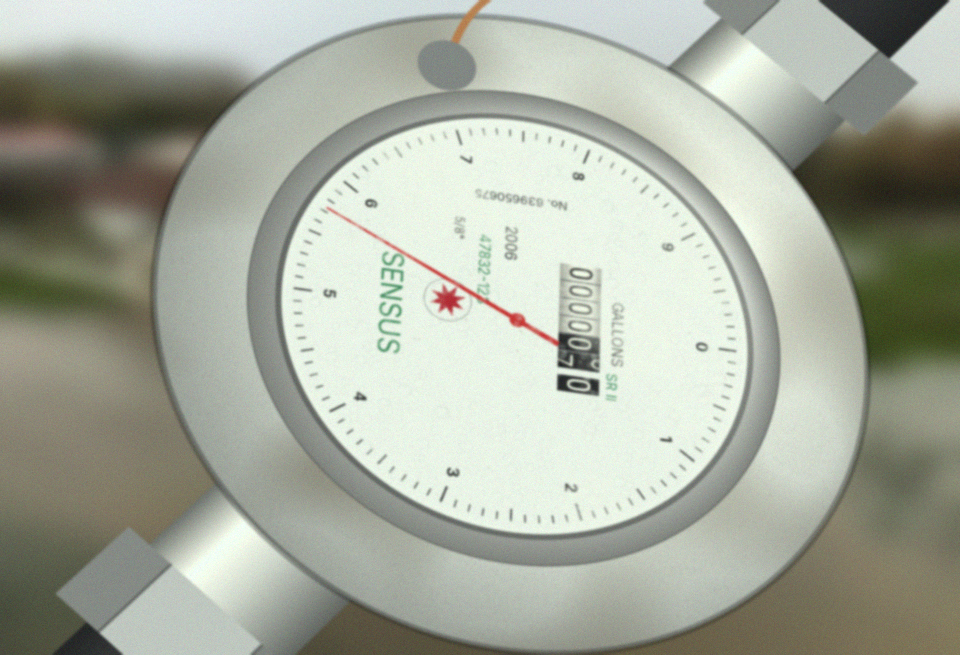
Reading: 65.7 gal
